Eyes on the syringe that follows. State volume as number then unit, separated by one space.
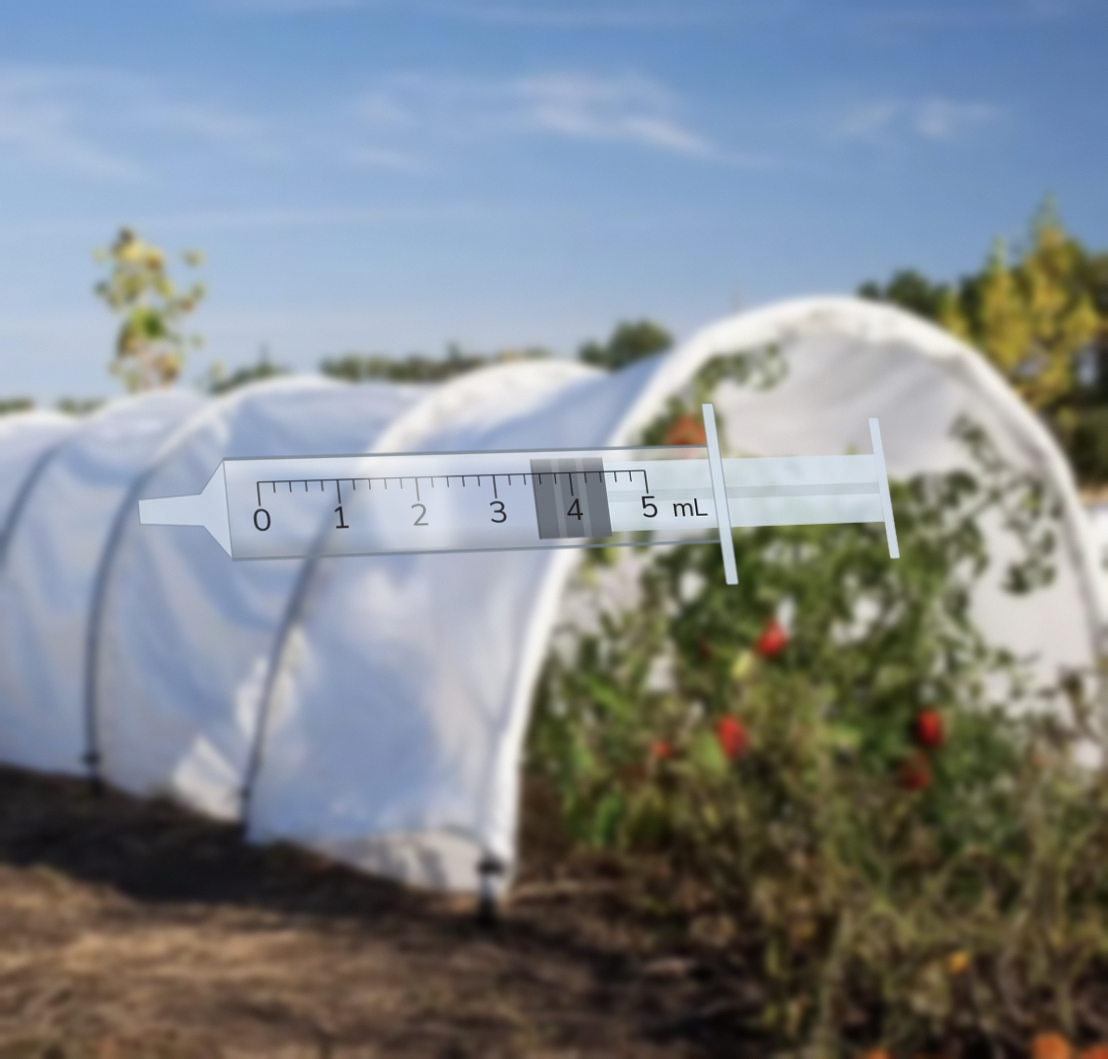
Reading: 3.5 mL
